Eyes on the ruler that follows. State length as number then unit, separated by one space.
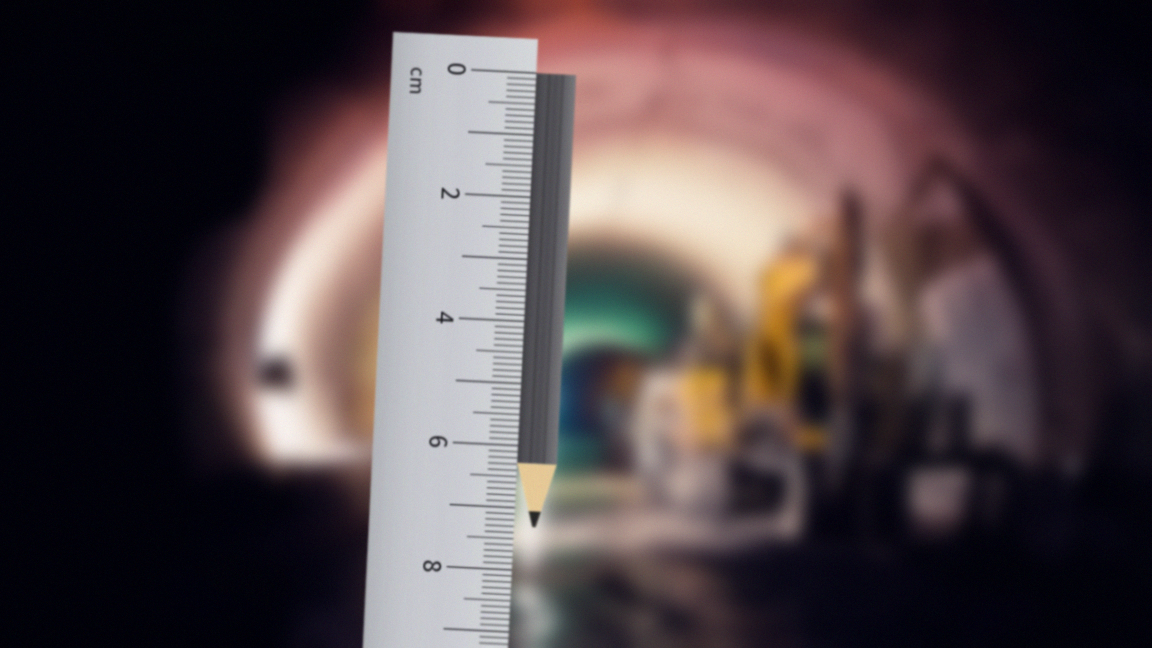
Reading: 7.3 cm
